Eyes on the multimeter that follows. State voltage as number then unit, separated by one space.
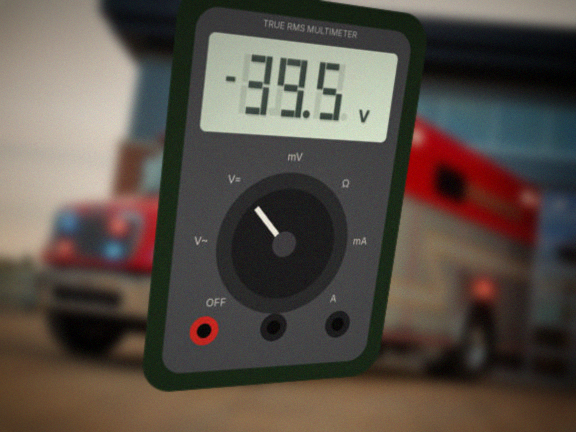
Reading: -39.5 V
